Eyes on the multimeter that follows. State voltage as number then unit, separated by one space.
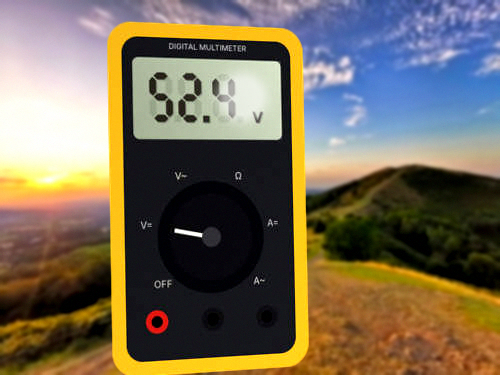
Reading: 52.4 V
